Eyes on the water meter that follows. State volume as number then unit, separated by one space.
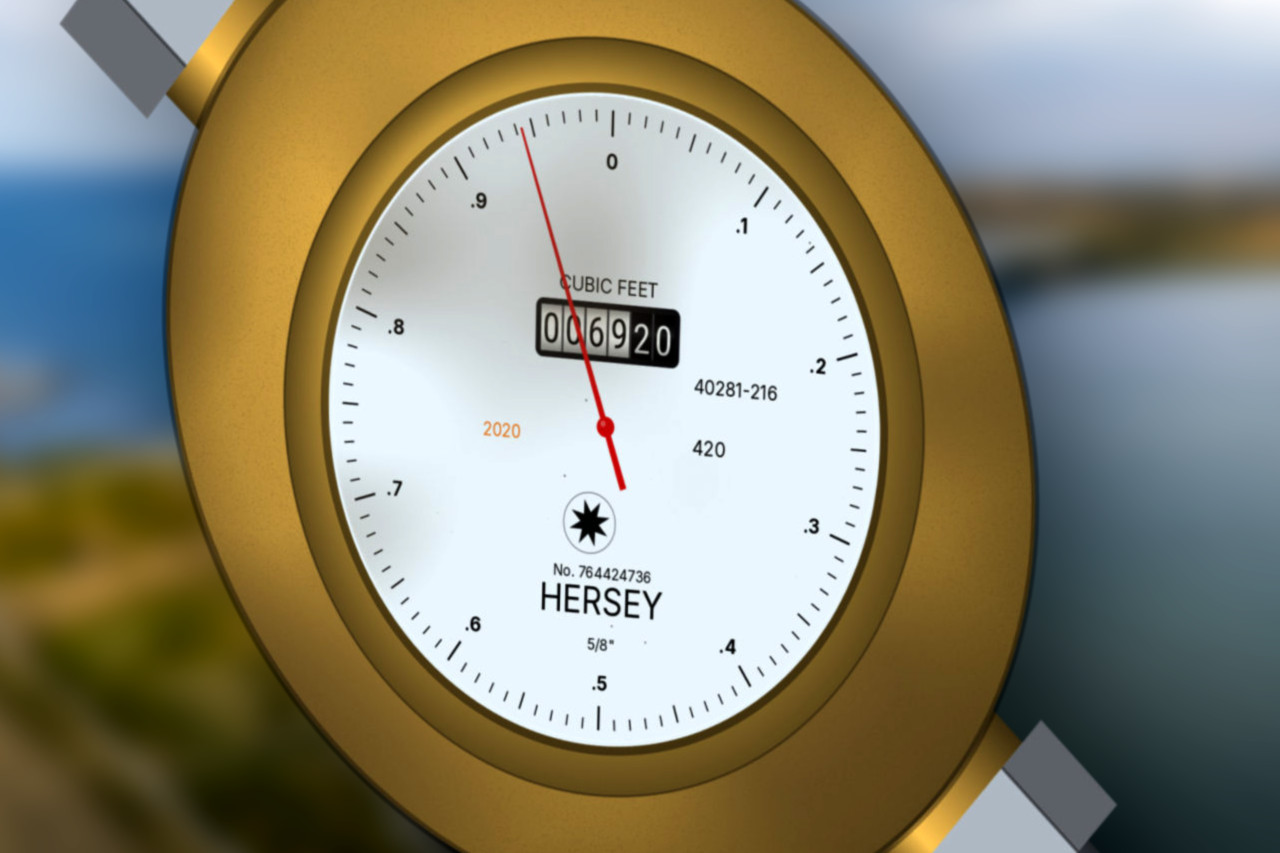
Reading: 6919.94 ft³
